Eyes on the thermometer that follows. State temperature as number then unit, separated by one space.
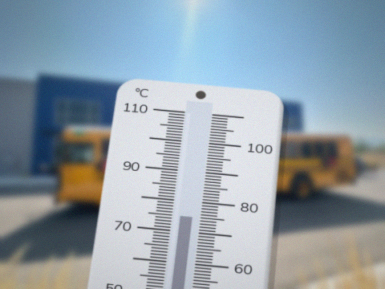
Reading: 75 °C
